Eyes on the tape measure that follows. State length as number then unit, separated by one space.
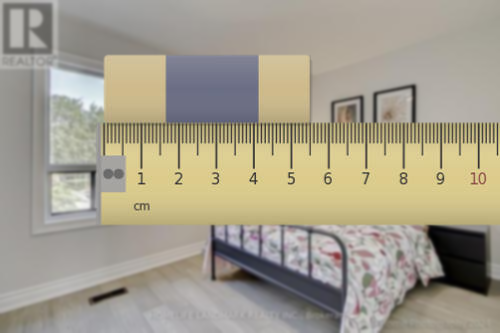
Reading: 5.5 cm
